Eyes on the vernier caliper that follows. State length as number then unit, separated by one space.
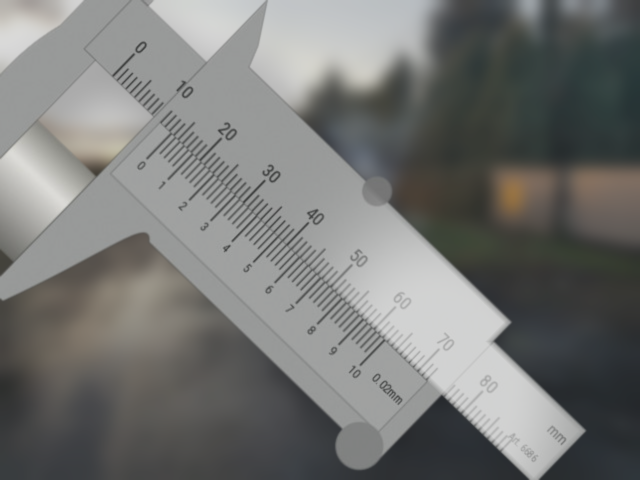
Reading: 13.5 mm
